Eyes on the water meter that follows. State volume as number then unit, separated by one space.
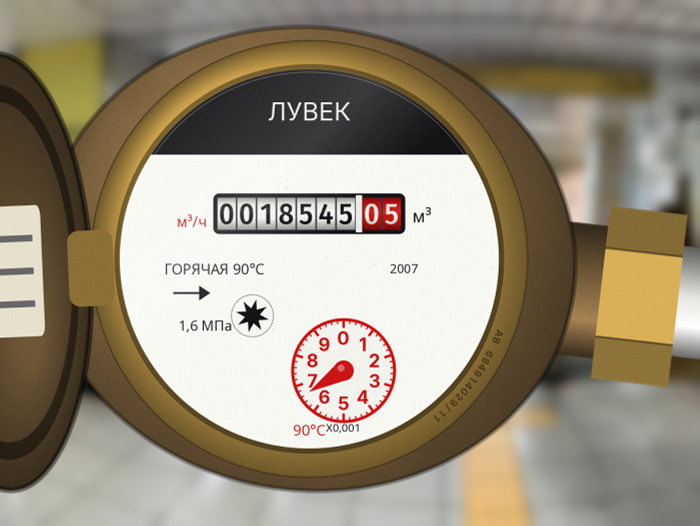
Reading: 18545.056 m³
